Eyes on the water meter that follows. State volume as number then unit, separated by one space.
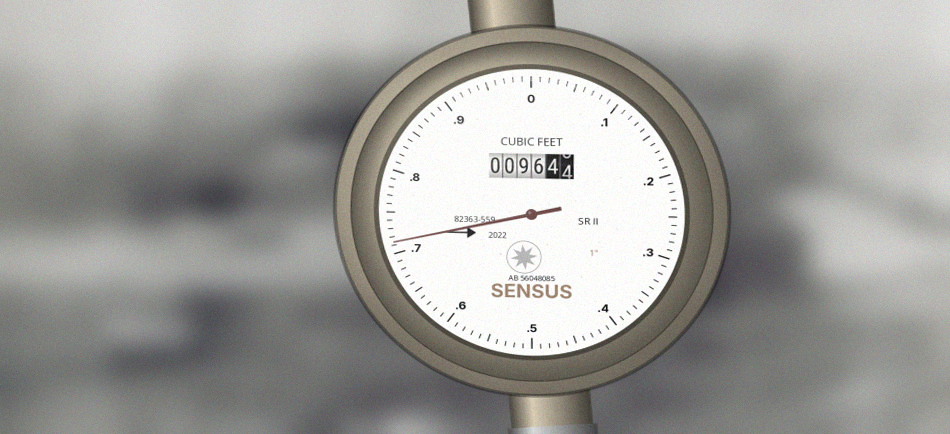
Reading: 9643.71 ft³
